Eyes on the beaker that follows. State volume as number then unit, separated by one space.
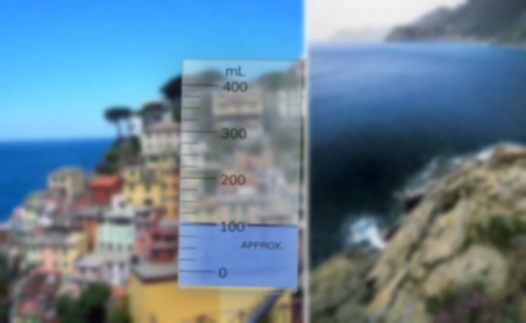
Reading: 100 mL
